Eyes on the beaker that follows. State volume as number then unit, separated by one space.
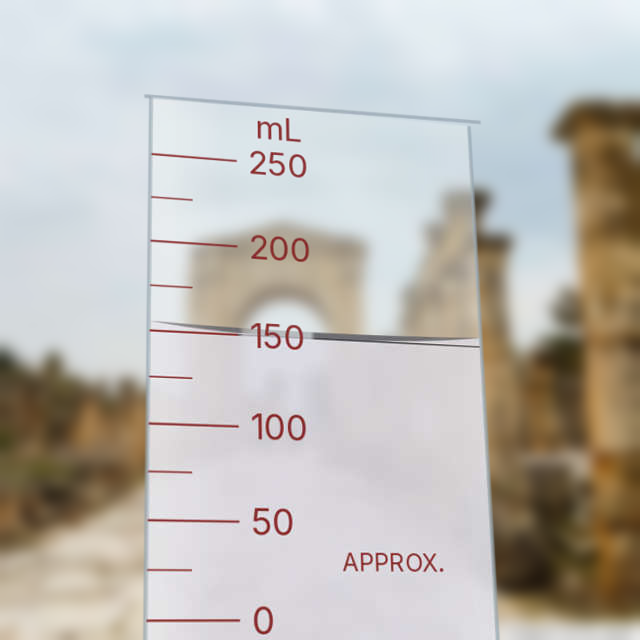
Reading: 150 mL
